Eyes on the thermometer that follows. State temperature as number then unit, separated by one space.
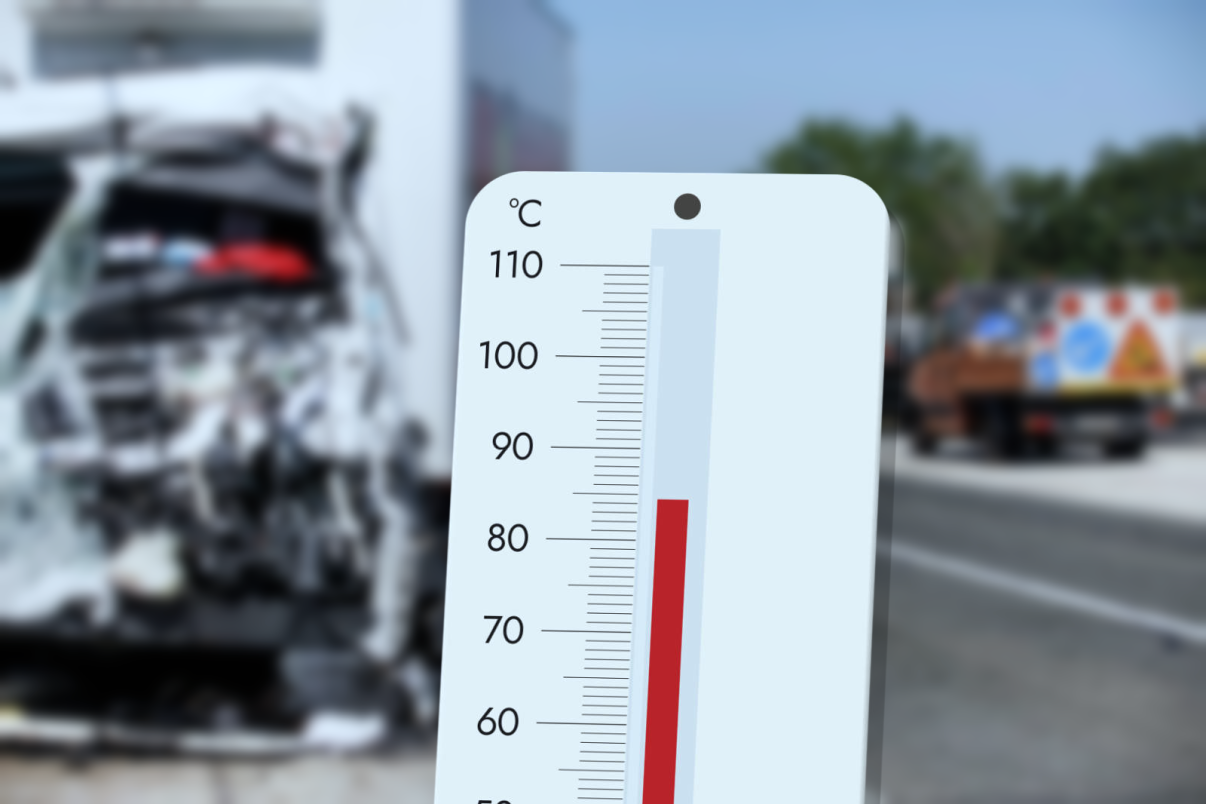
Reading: 84.5 °C
